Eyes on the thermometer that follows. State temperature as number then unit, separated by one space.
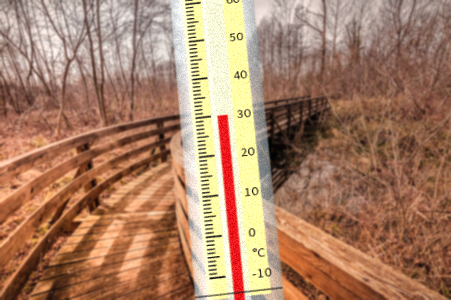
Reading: 30 °C
